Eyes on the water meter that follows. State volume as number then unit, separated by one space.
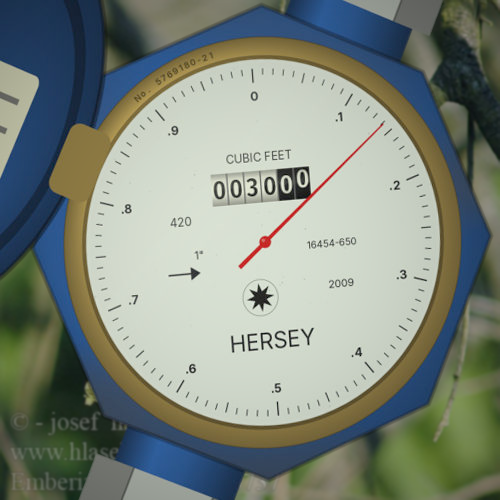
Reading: 3000.14 ft³
